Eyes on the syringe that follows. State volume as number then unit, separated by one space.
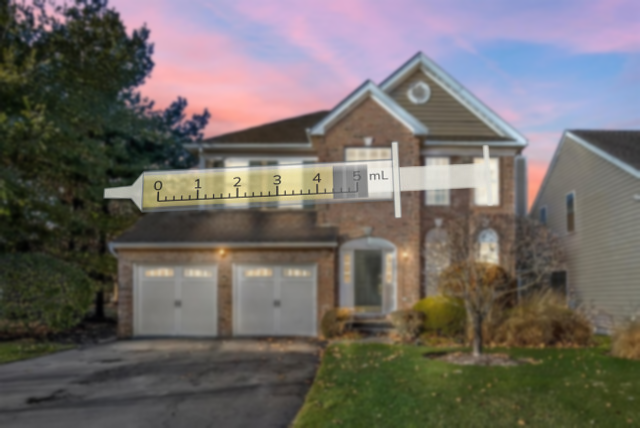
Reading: 4.4 mL
